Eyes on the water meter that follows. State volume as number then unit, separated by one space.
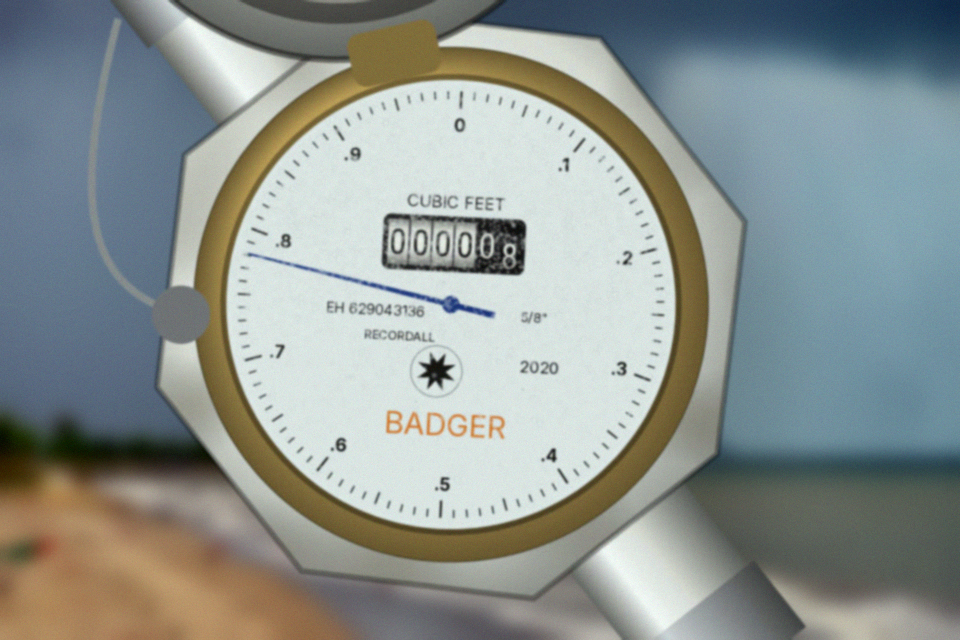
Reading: 7.78 ft³
